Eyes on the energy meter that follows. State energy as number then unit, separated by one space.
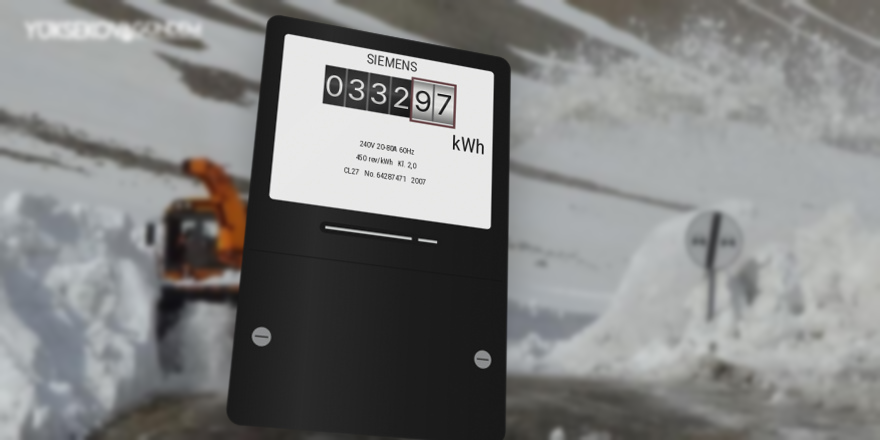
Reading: 332.97 kWh
